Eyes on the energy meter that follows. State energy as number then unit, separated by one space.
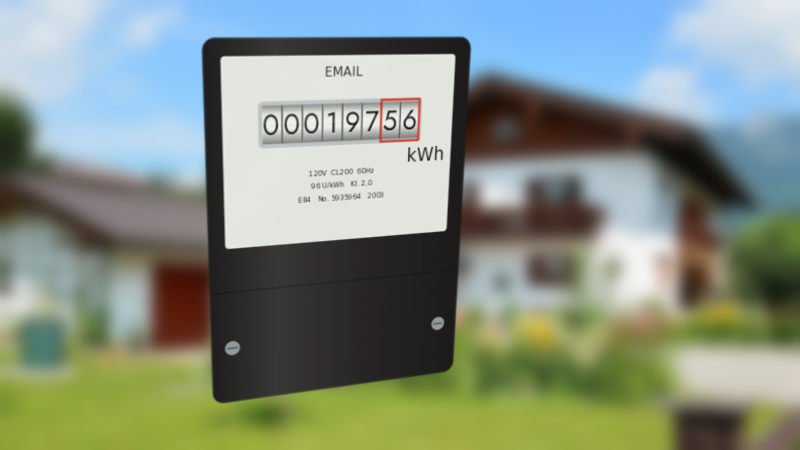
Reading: 197.56 kWh
